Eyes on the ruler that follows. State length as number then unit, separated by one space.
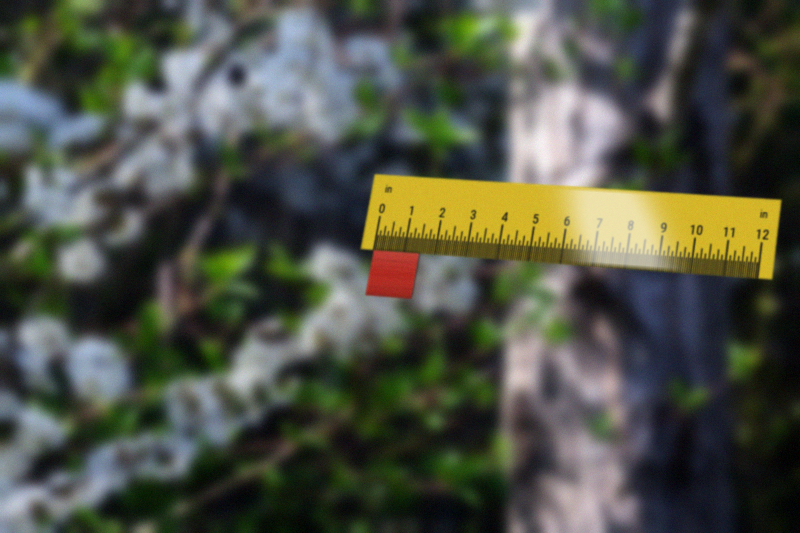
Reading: 1.5 in
